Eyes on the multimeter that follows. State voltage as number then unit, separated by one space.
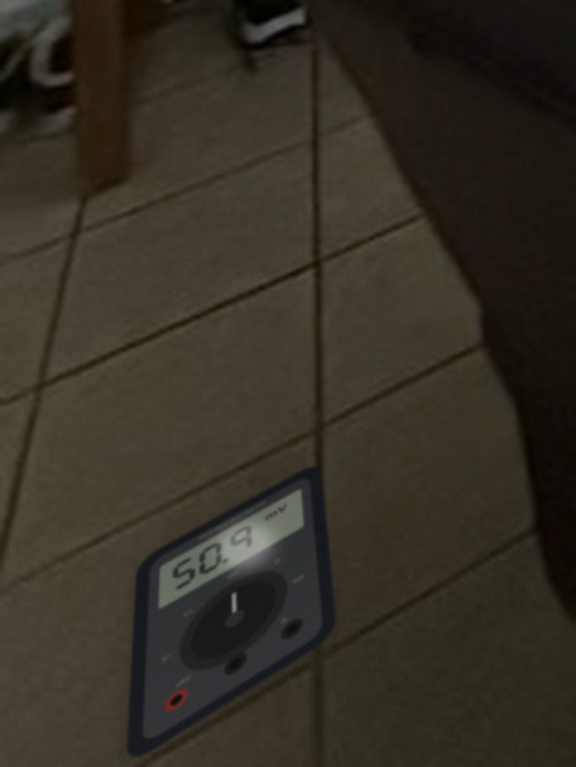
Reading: 50.9 mV
